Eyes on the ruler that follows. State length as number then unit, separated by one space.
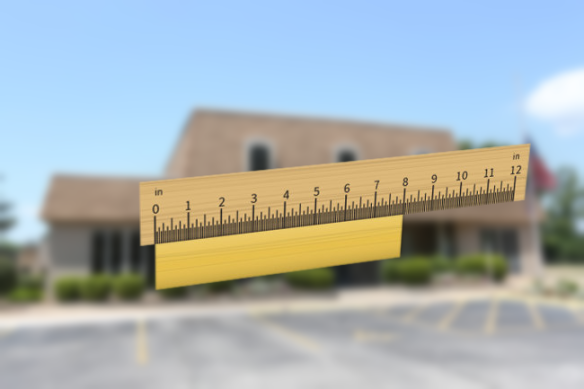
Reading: 8 in
